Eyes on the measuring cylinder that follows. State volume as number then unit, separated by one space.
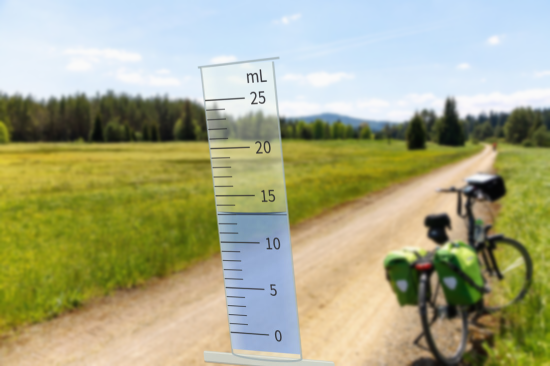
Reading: 13 mL
